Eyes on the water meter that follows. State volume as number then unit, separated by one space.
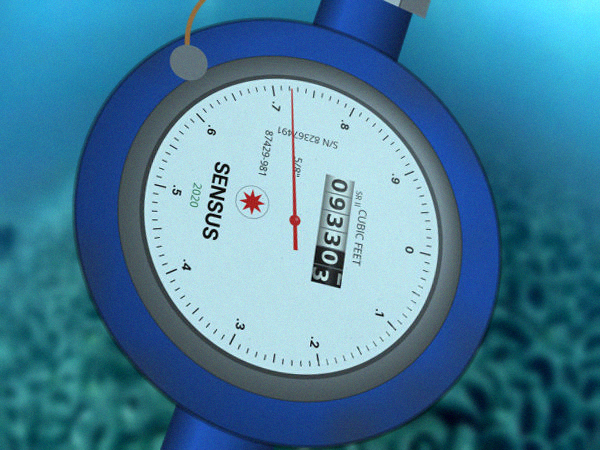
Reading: 93302.72 ft³
